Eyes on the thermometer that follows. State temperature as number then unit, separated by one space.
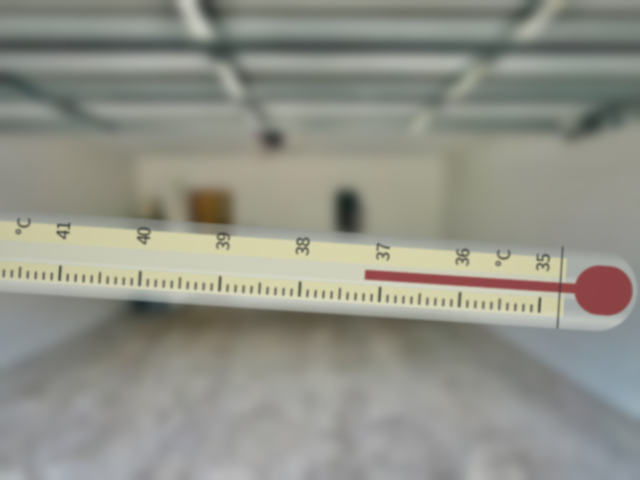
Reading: 37.2 °C
